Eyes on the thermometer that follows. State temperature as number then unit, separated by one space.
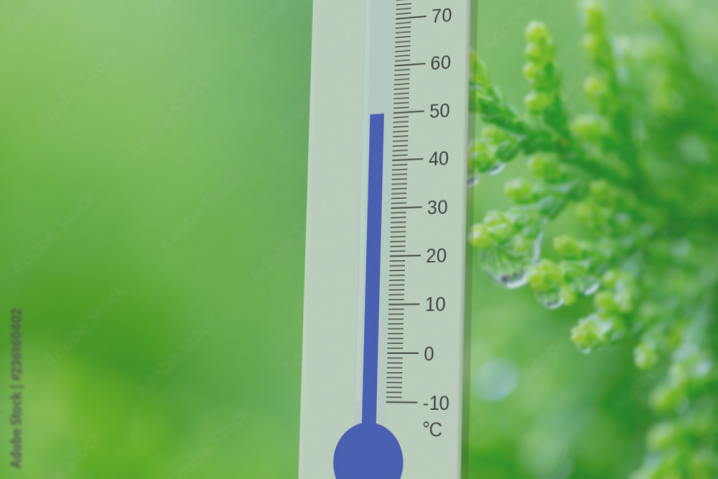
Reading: 50 °C
